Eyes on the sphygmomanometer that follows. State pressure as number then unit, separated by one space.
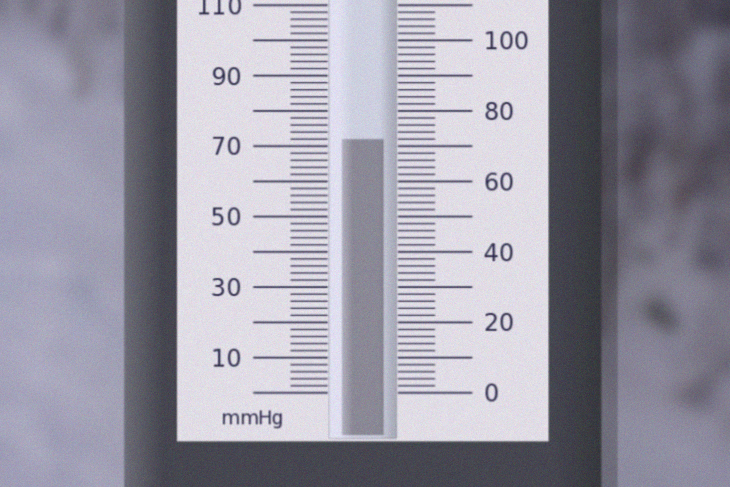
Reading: 72 mmHg
